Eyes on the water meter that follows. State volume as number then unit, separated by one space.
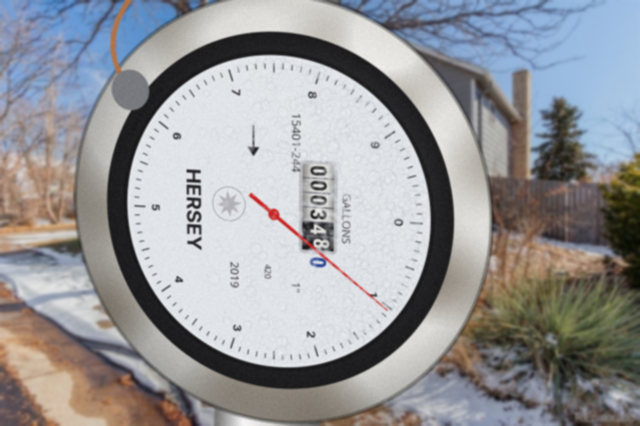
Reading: 3481.0 gal
